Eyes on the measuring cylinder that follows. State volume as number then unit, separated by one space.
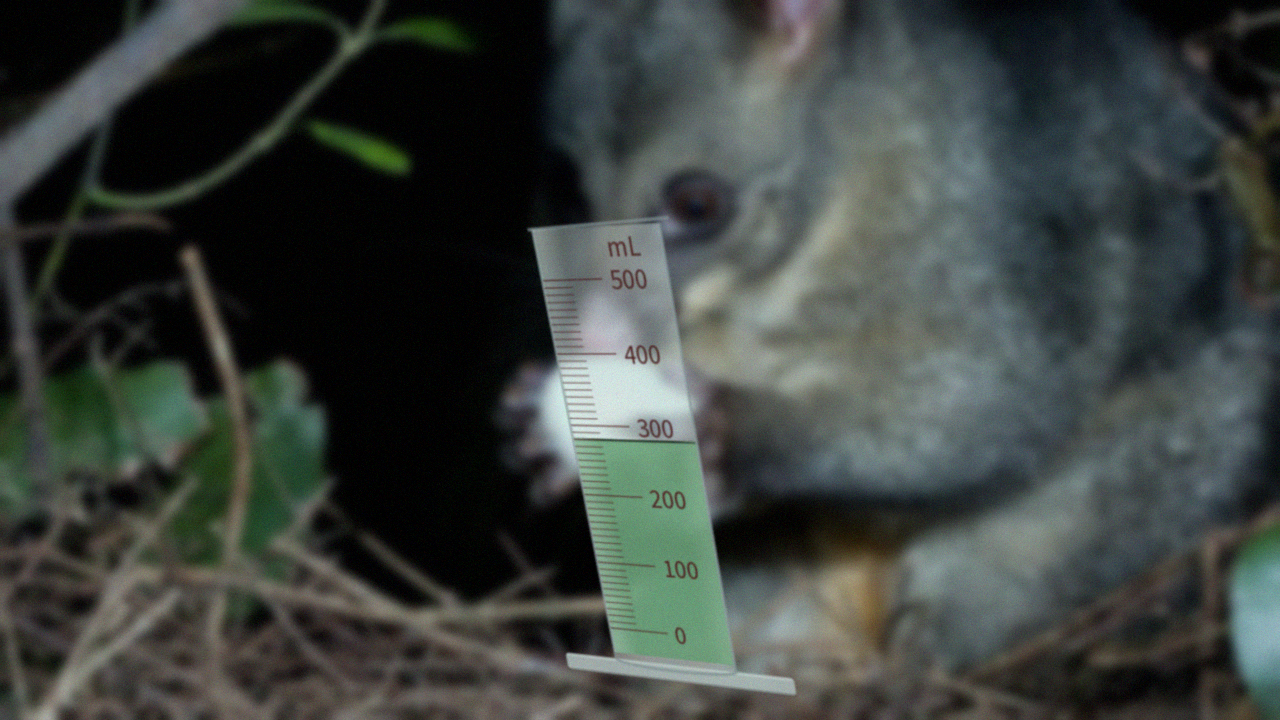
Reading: 280 mL
